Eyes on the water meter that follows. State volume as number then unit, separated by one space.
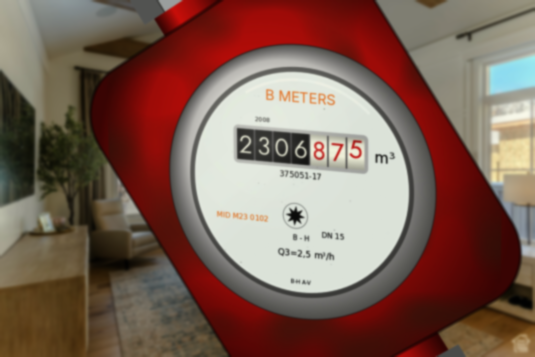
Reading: 2306.875 m³
